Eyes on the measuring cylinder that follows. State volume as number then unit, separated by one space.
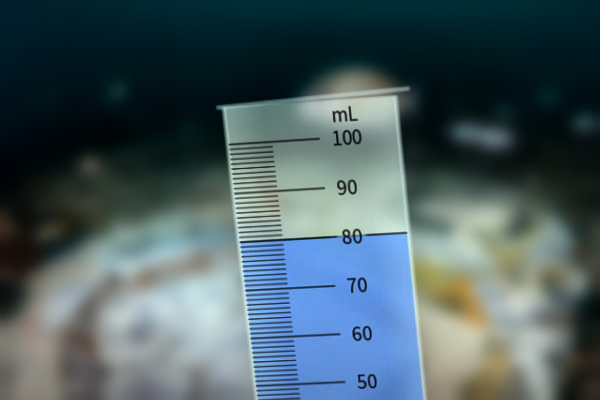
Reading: 80 mL
